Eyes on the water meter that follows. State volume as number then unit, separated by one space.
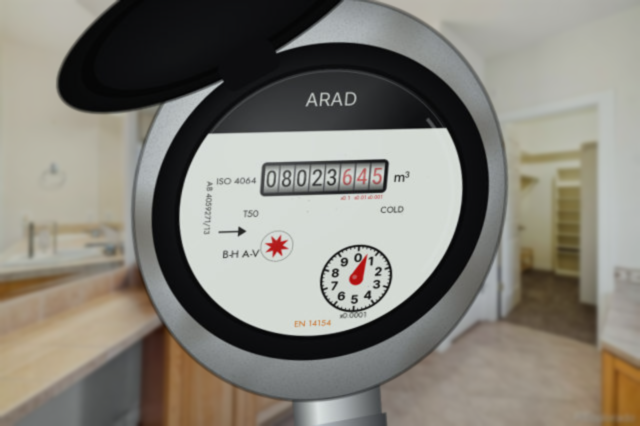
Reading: 8023.6450 m³
